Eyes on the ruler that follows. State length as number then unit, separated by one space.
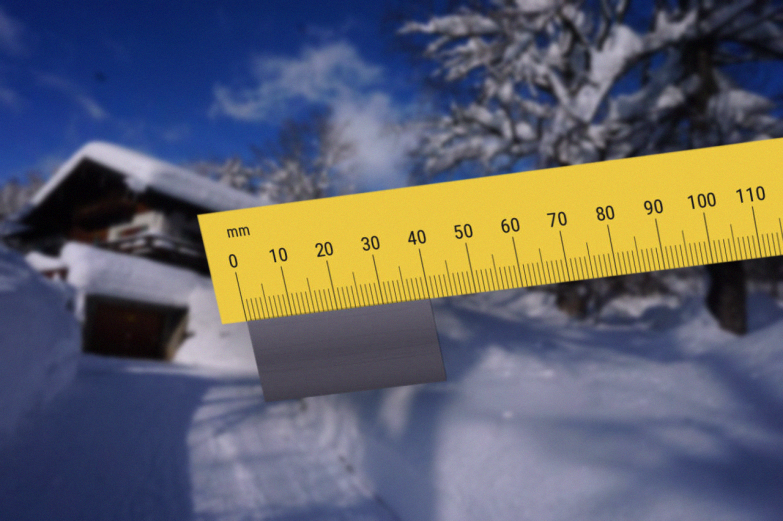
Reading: 40 mm
